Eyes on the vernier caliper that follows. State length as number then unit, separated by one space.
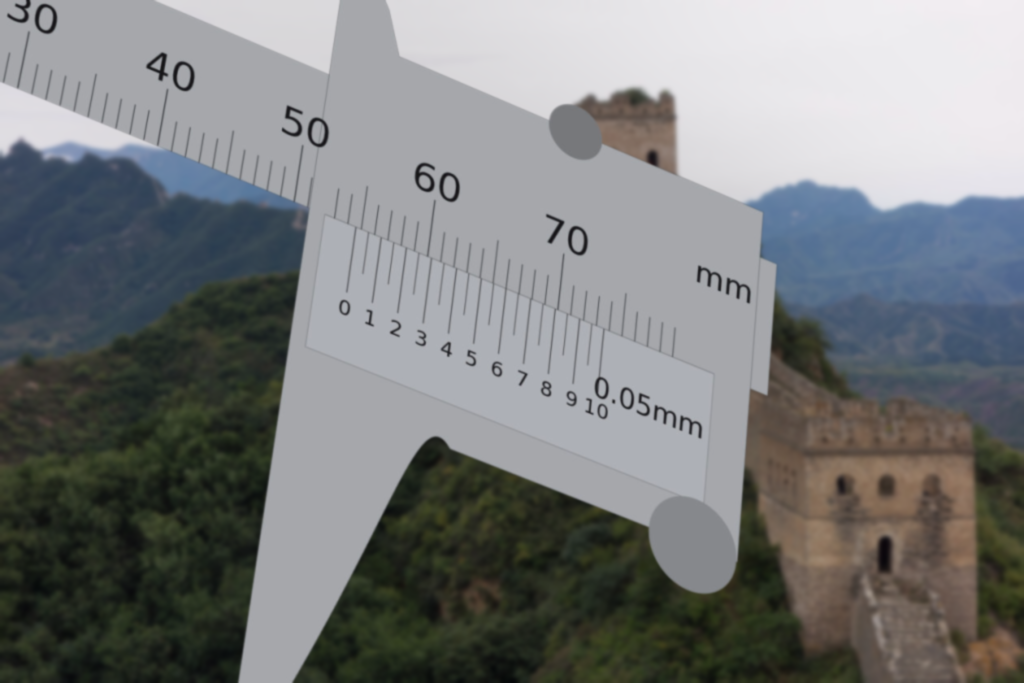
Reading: 54.6 mm
